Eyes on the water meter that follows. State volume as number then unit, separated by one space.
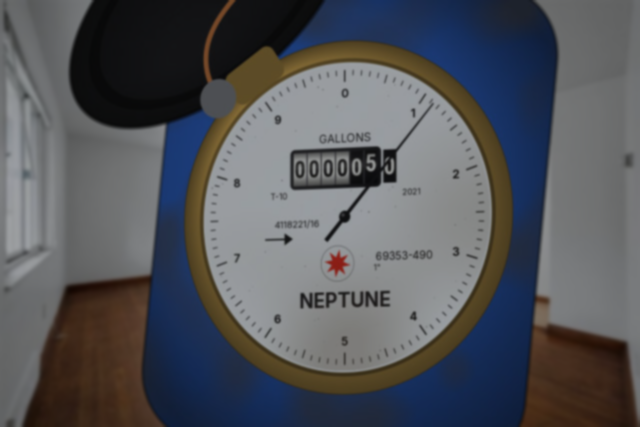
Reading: 51.1 gal
